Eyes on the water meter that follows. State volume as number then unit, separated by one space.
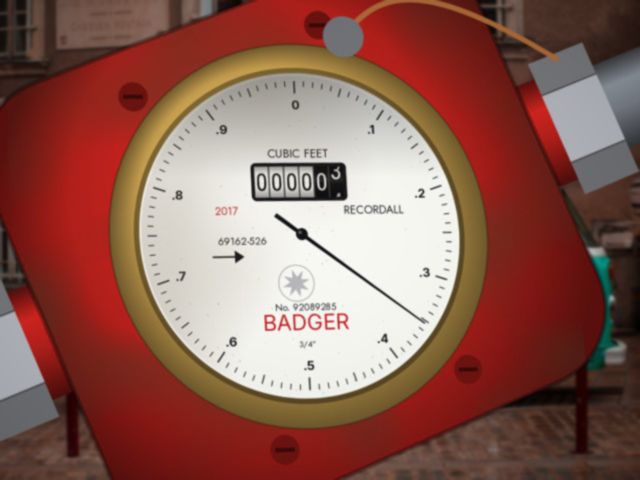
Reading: 3.35 ft³
